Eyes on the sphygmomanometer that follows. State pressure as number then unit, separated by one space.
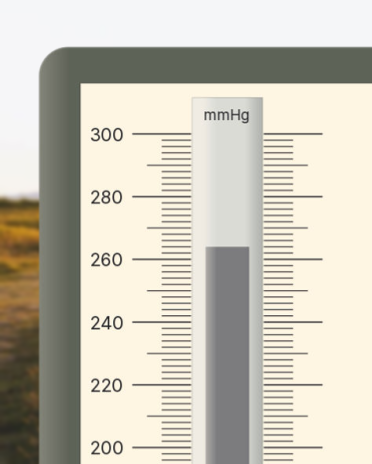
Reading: 264 mmHg
